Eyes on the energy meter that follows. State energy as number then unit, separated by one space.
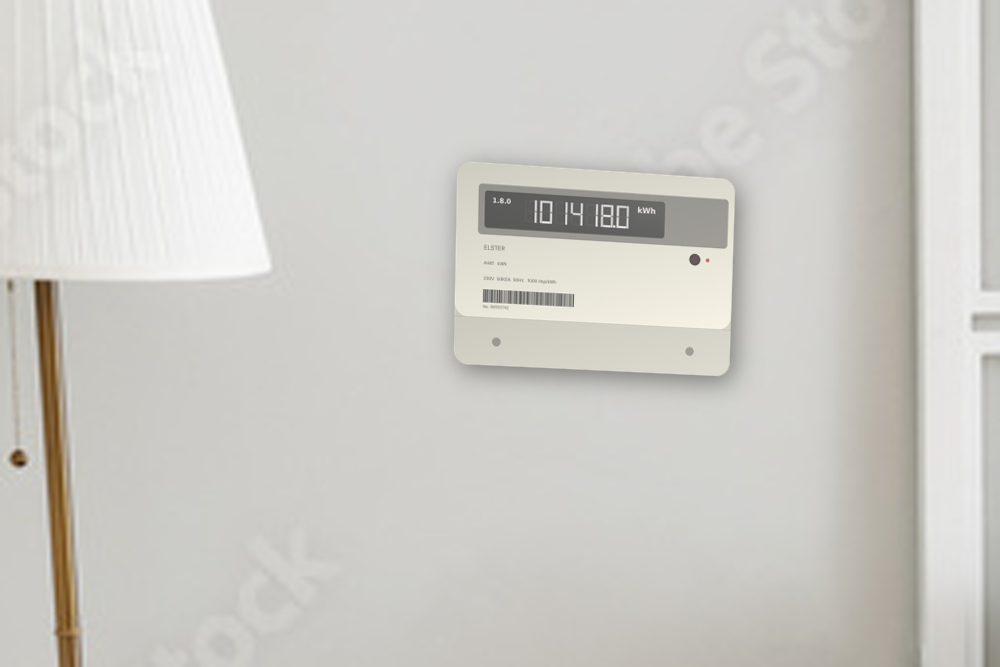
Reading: 101418.0 kWh
